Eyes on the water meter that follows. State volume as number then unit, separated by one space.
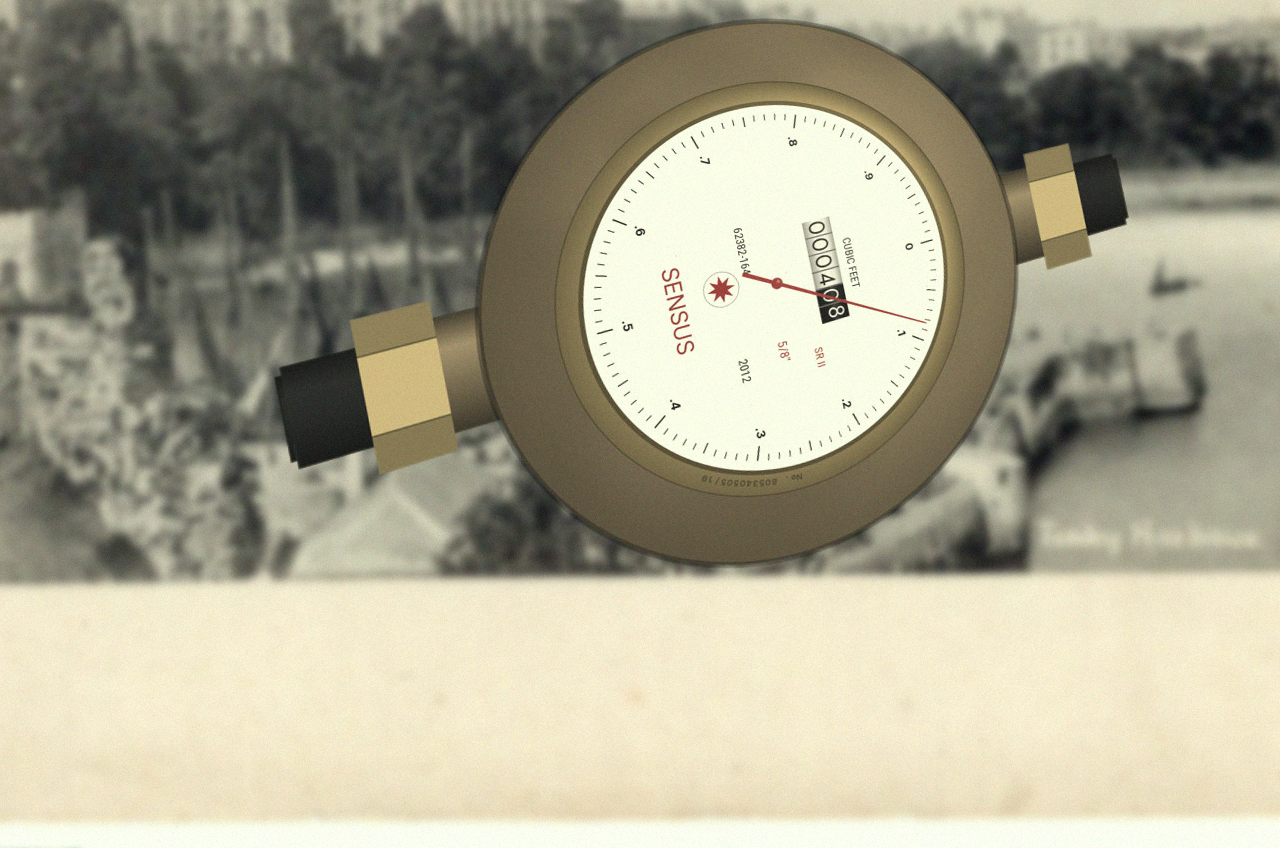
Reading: 408.08 ft³
